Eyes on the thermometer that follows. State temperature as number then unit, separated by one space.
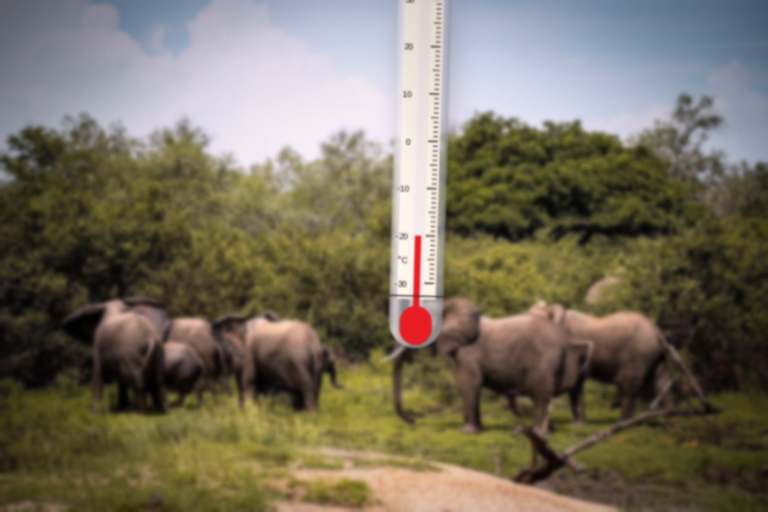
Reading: -20 °C
